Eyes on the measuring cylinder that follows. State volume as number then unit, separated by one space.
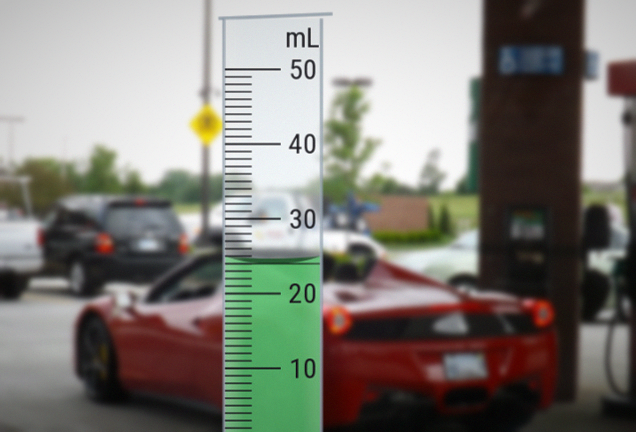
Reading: 24 mL
